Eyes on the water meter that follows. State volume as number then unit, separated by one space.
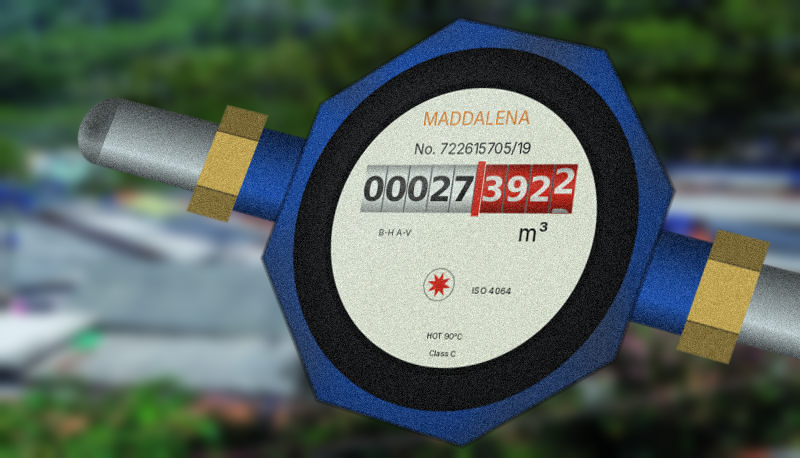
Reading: 27.3922 m³
